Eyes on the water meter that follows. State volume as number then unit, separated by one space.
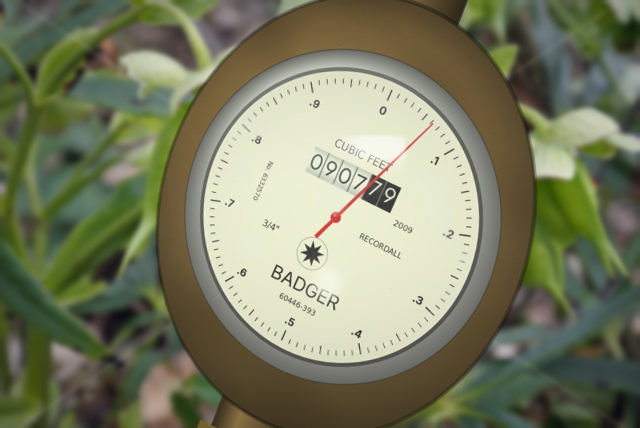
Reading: 90779.06 ft³
